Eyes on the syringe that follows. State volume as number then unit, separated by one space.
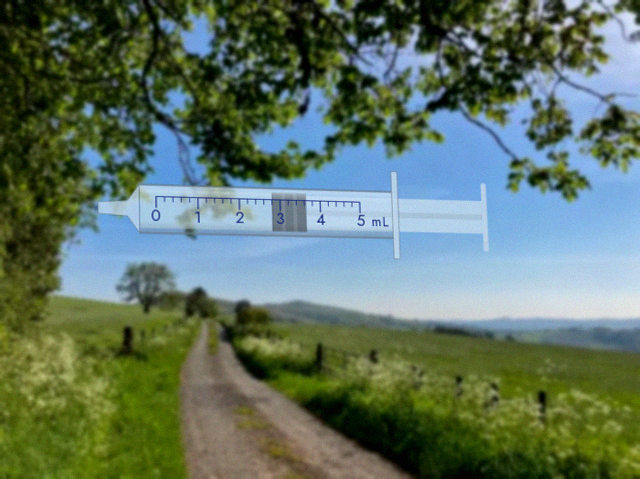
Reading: 2.8 mL
